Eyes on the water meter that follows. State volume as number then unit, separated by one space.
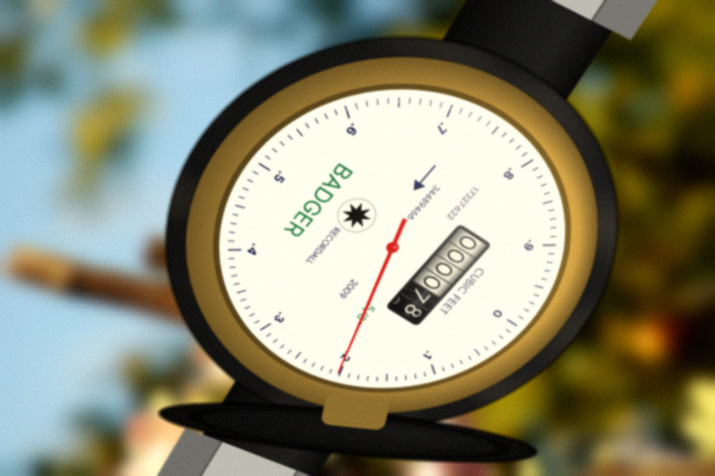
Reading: 78.20 ft³
